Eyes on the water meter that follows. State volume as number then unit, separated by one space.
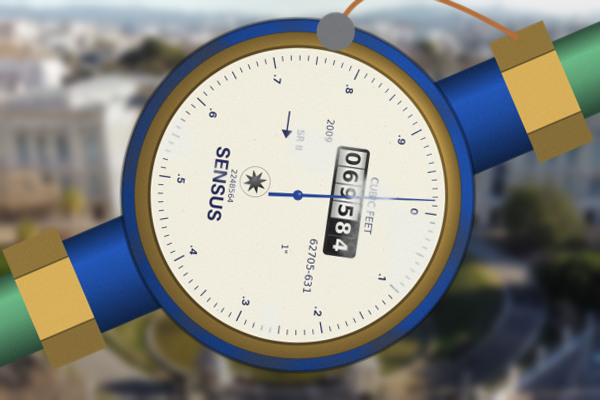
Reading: 69583.98 ft³
